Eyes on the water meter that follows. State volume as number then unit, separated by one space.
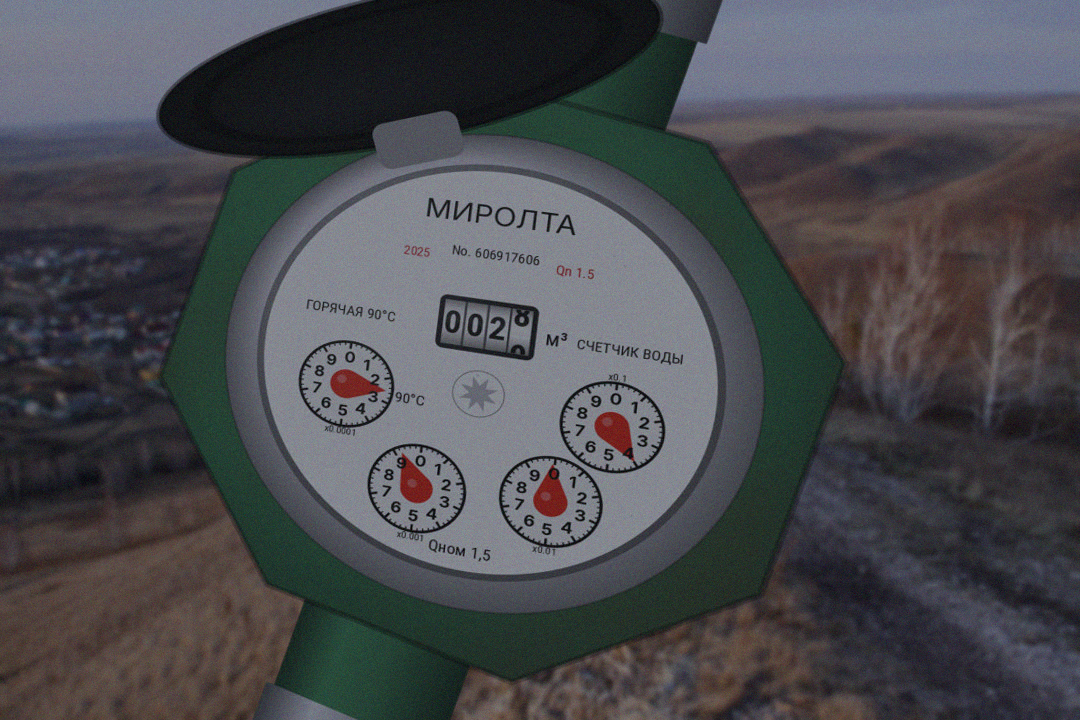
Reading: 28.3992 m³
